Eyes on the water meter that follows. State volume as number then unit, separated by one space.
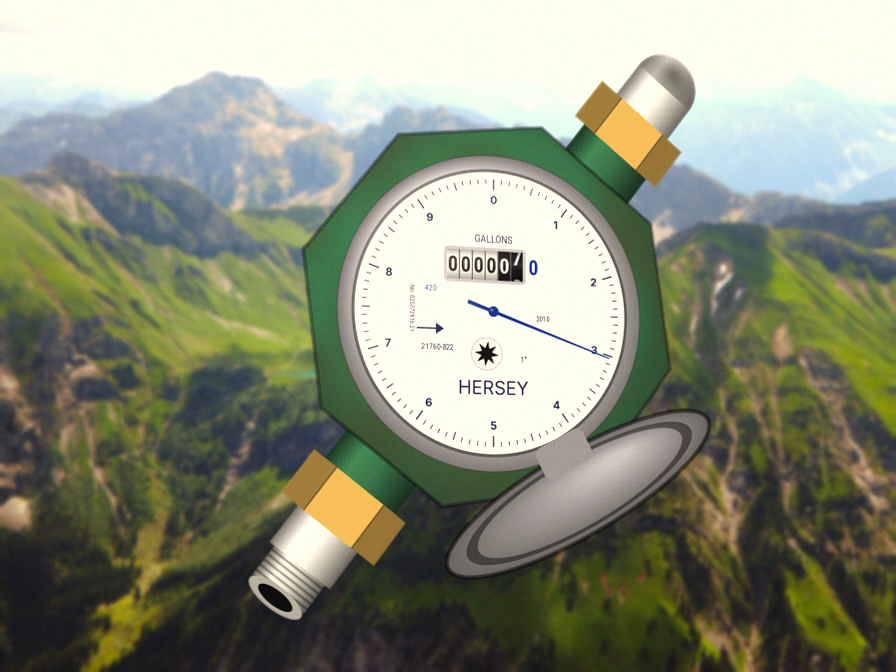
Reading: 73.0 gal
